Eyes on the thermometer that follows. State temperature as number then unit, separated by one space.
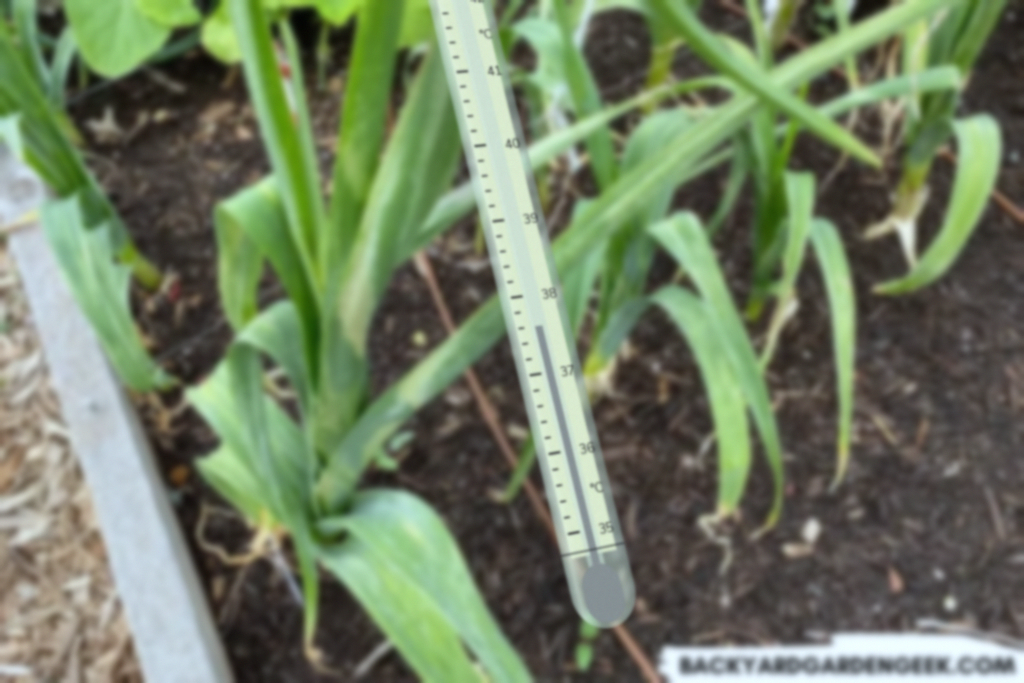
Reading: 37.6 °C
